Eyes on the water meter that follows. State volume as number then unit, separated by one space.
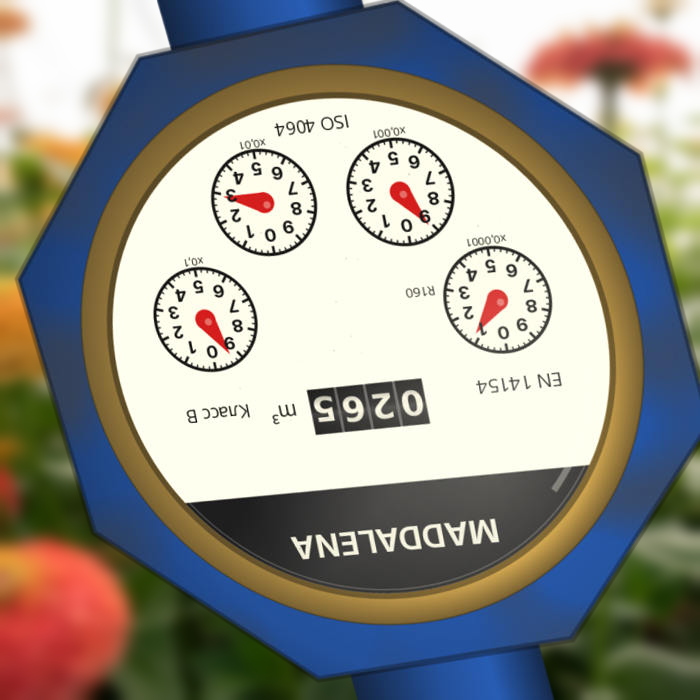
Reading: 264.9291 m³
